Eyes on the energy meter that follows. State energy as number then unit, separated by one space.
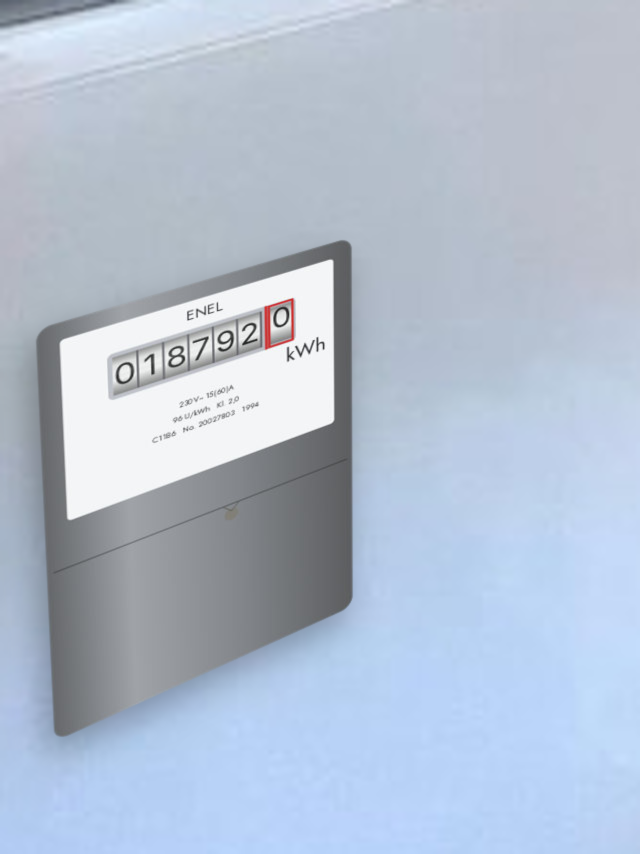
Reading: 18792.0 kWh
